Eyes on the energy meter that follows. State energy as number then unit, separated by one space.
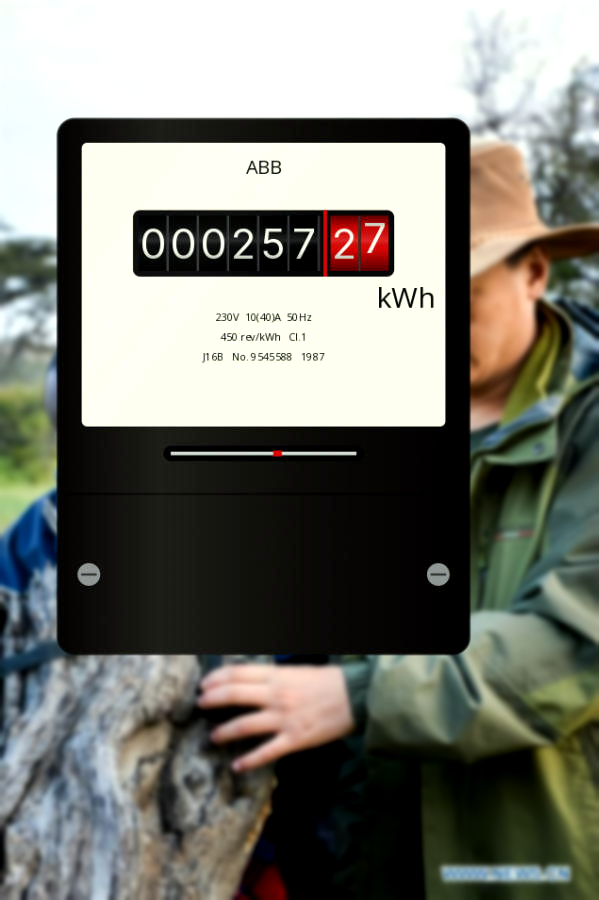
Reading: 257.27 kWh
